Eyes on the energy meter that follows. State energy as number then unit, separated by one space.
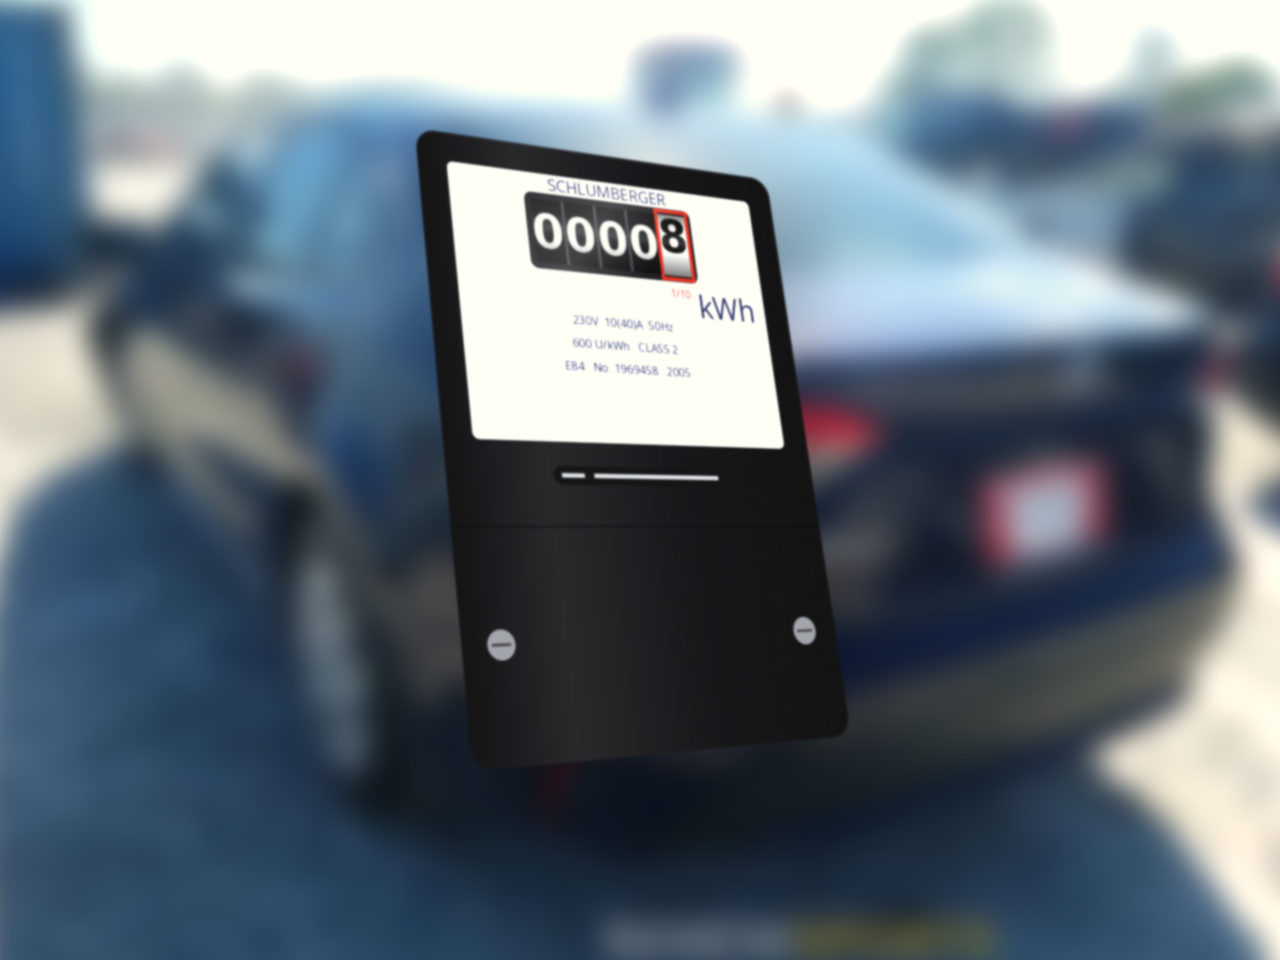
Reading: 0.8 kWh
